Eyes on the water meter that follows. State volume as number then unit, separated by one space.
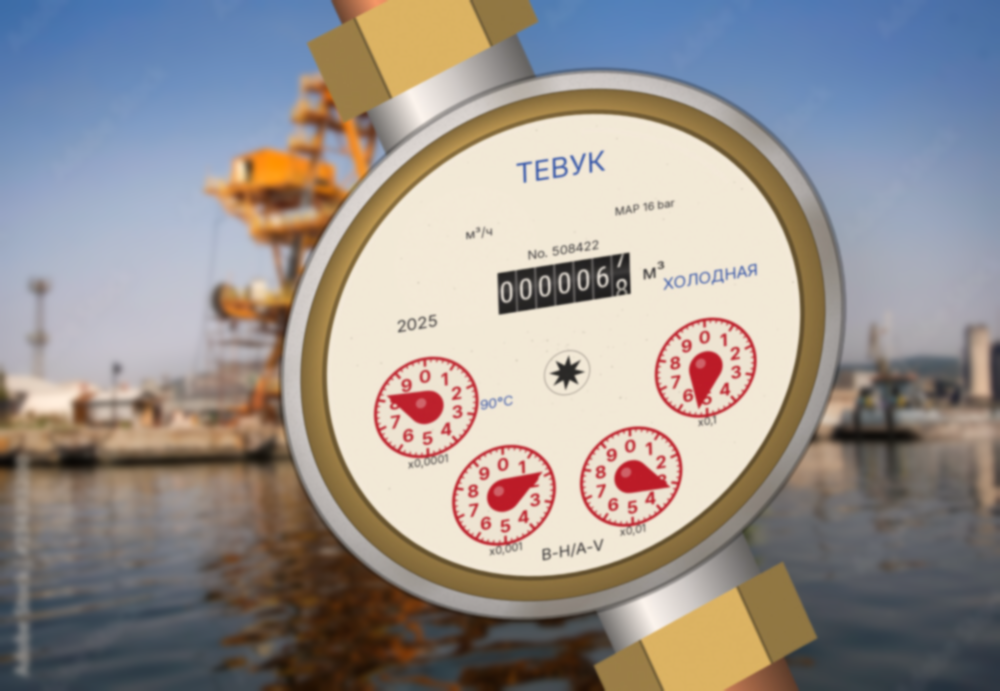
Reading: 67.5318 m³
